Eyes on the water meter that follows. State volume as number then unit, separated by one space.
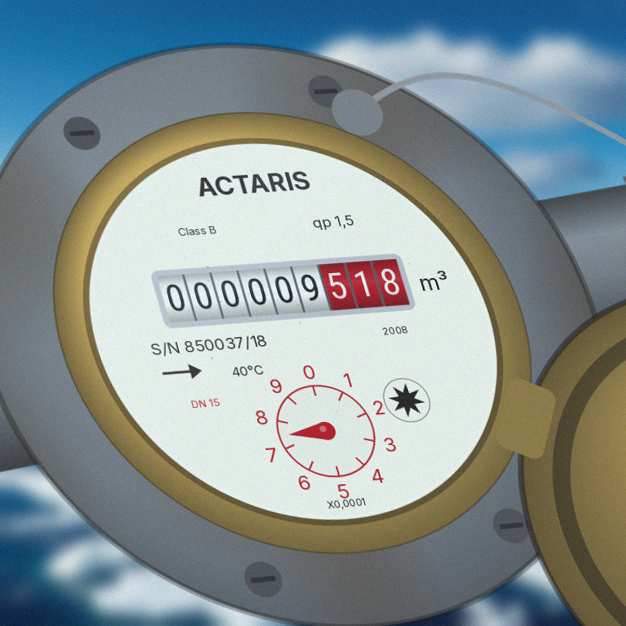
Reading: 9.5187 m³
